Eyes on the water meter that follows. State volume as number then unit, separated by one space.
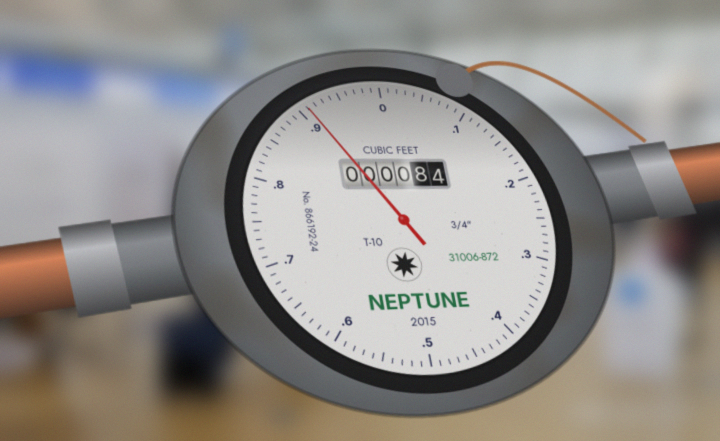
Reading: 83.91 ft³
